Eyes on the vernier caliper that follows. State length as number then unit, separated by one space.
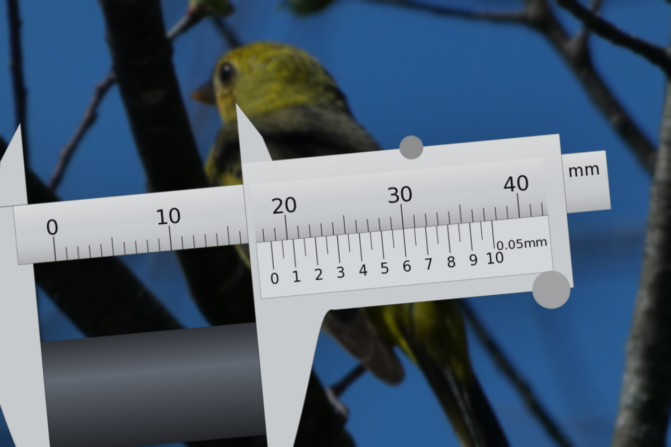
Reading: 18.6 mm
